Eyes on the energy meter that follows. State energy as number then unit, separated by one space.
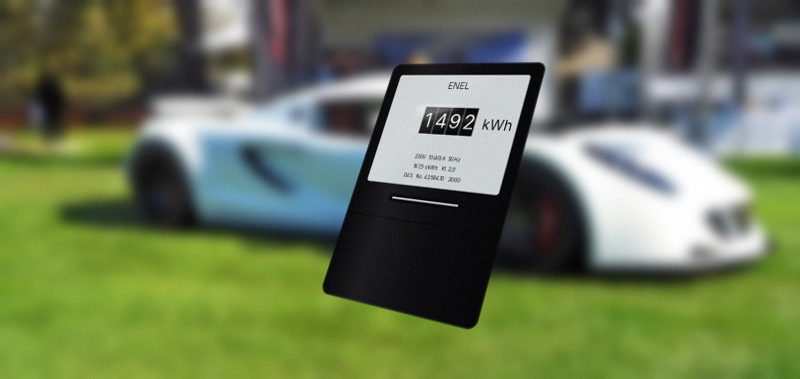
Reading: 1492 kWh
